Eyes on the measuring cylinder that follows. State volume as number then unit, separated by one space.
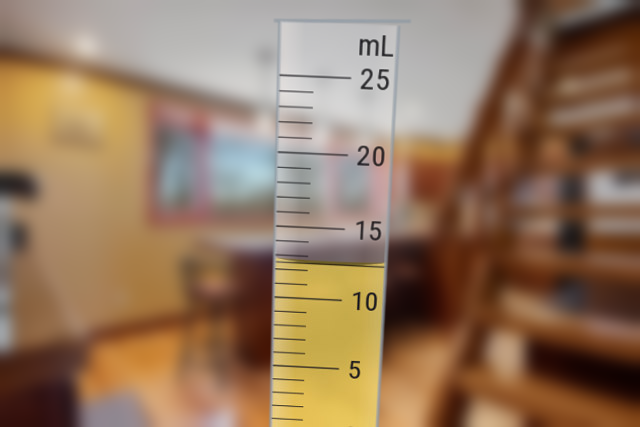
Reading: 12.5 mL
